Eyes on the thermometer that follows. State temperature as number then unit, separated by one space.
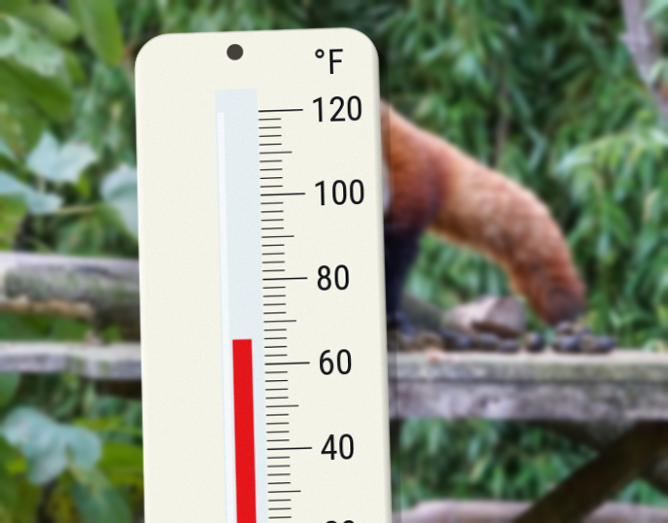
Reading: 66 °F
